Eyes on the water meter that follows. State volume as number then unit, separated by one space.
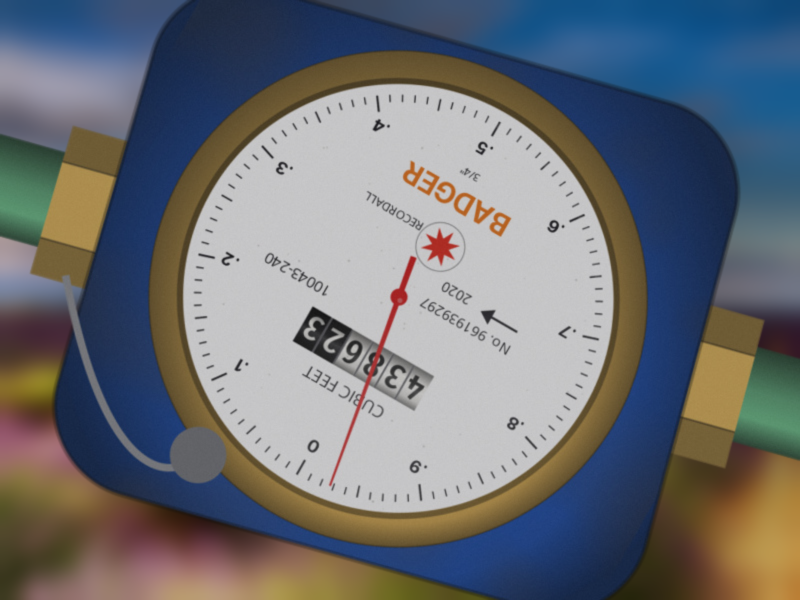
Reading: 438622.97 ft³
